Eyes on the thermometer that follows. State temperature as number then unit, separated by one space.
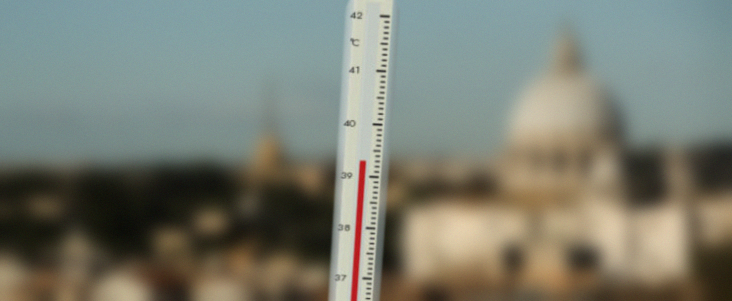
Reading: 39.3 °C
